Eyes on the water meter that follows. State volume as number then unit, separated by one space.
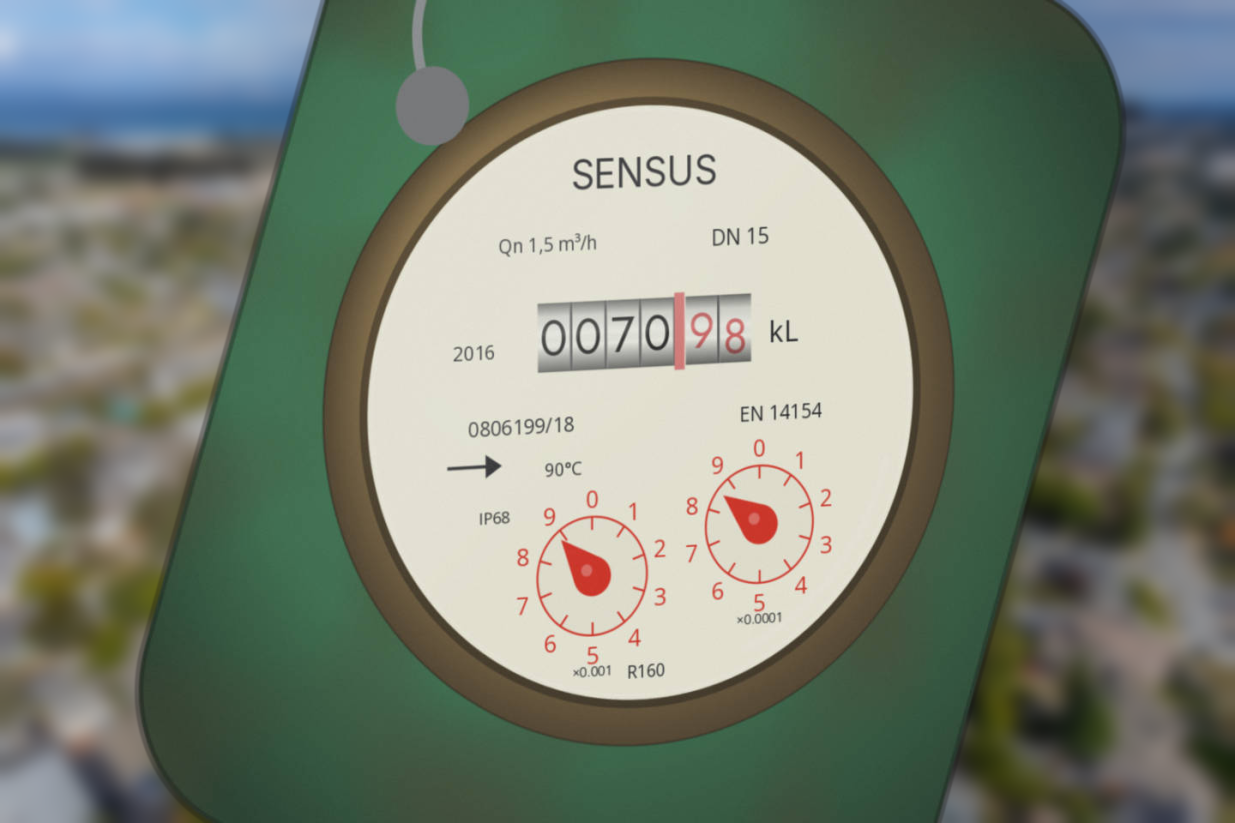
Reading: 70.9788 kL
